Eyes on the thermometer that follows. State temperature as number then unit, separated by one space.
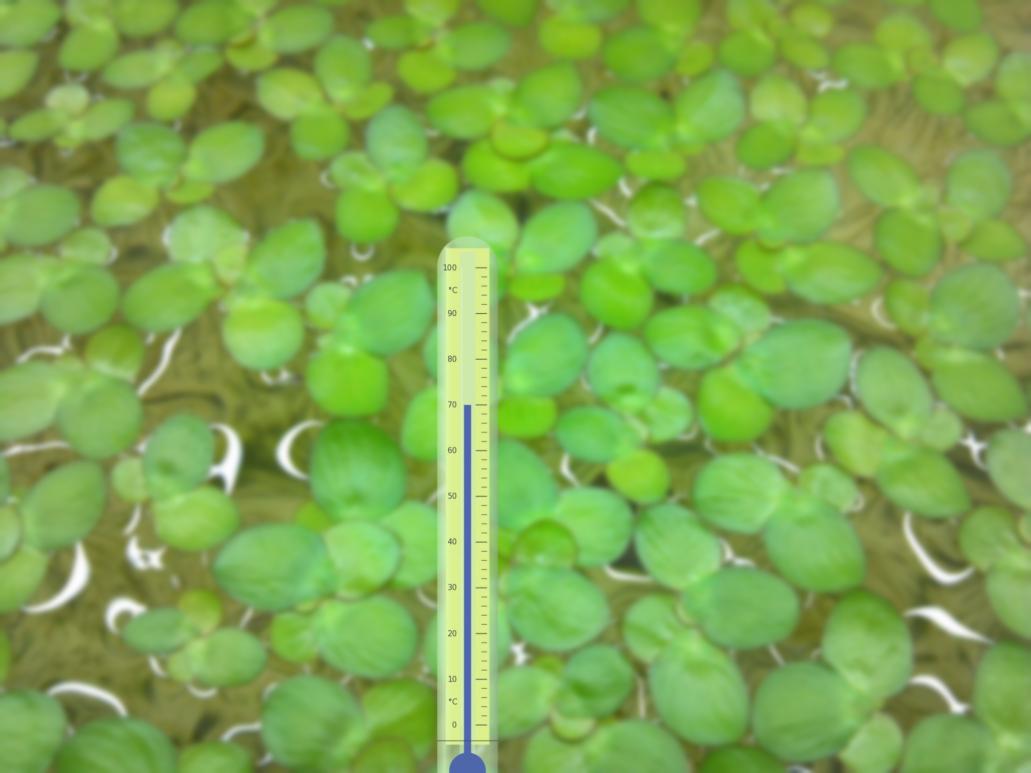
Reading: 70 °C
